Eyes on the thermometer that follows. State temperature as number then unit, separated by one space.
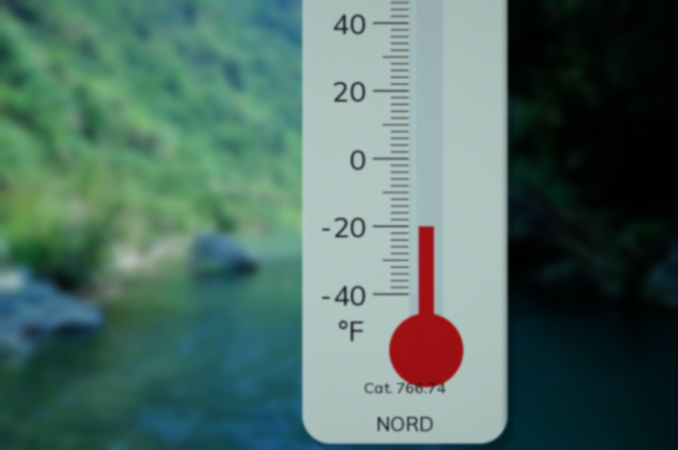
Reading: -20 °F
